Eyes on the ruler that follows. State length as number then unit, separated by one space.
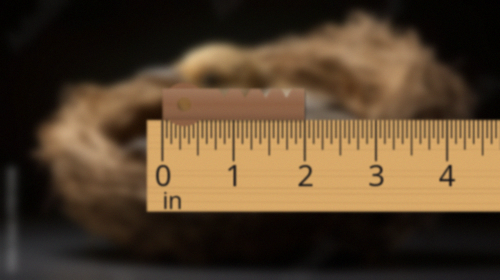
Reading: 2 in
